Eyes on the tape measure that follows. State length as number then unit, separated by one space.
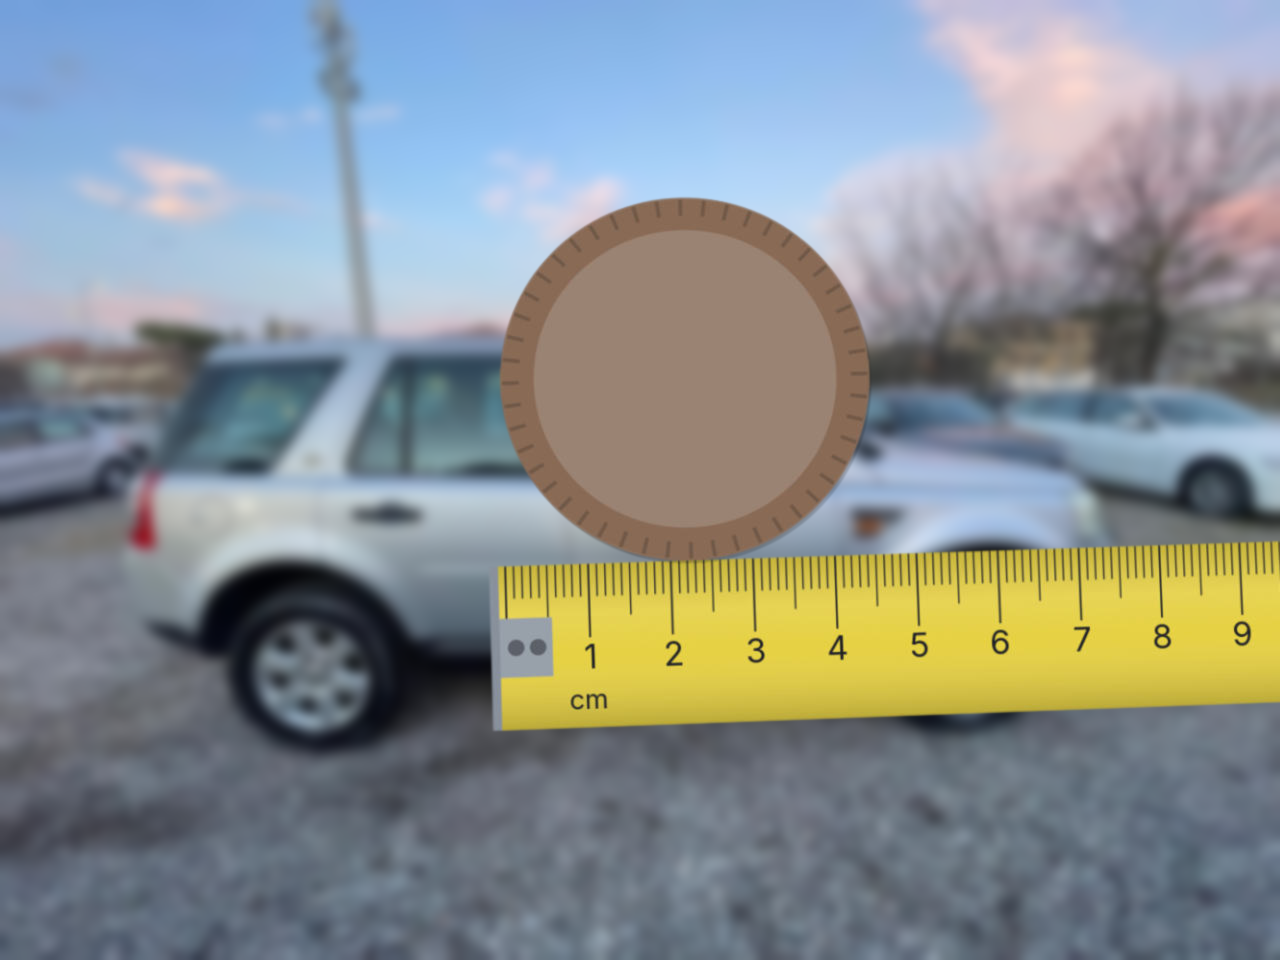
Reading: 4.5 cm
